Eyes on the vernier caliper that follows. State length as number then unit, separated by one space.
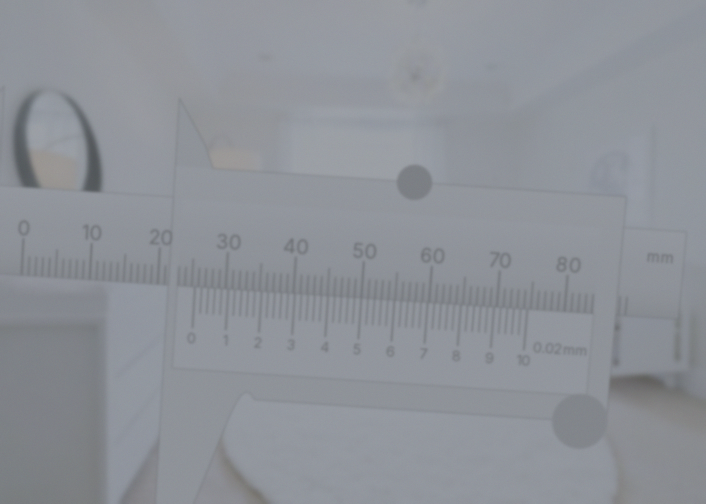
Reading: 25.5 mm
